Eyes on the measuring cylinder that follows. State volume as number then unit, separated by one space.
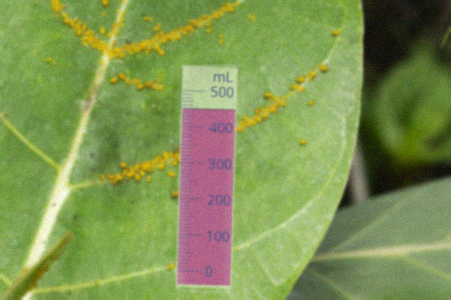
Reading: 450 mL
